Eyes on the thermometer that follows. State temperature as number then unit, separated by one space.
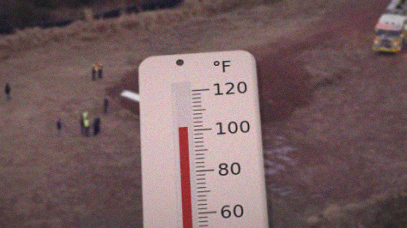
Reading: 102 °F
